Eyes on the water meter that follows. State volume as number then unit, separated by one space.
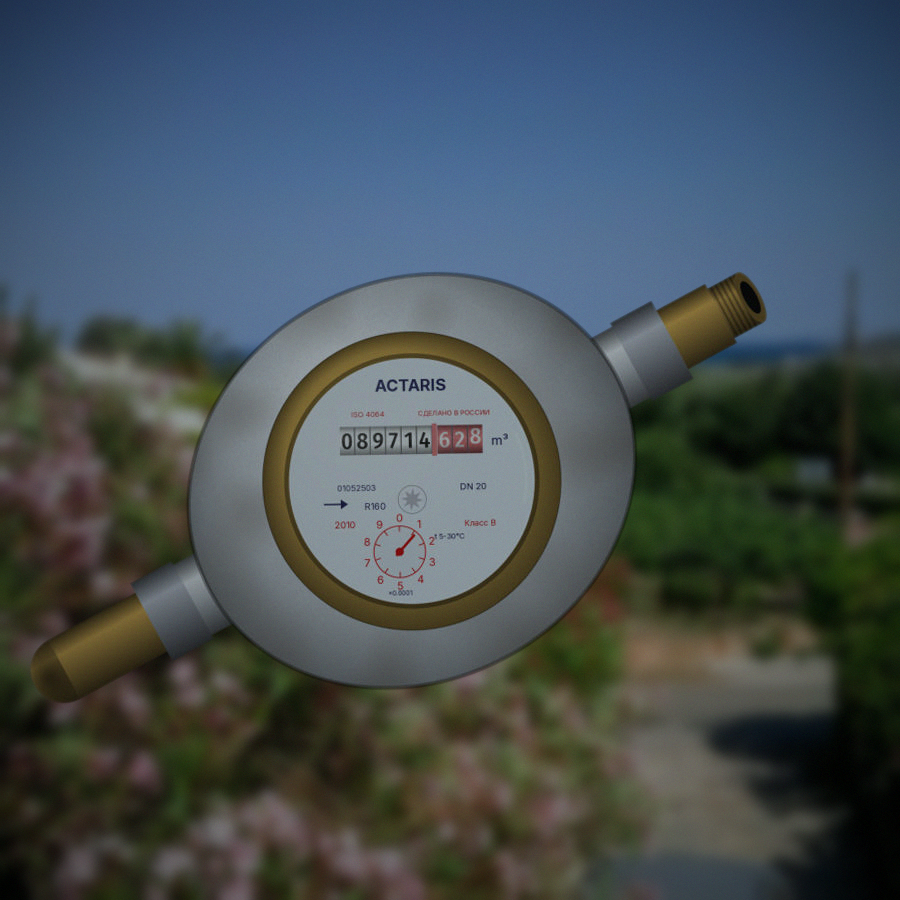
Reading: 89714.6281 m³
